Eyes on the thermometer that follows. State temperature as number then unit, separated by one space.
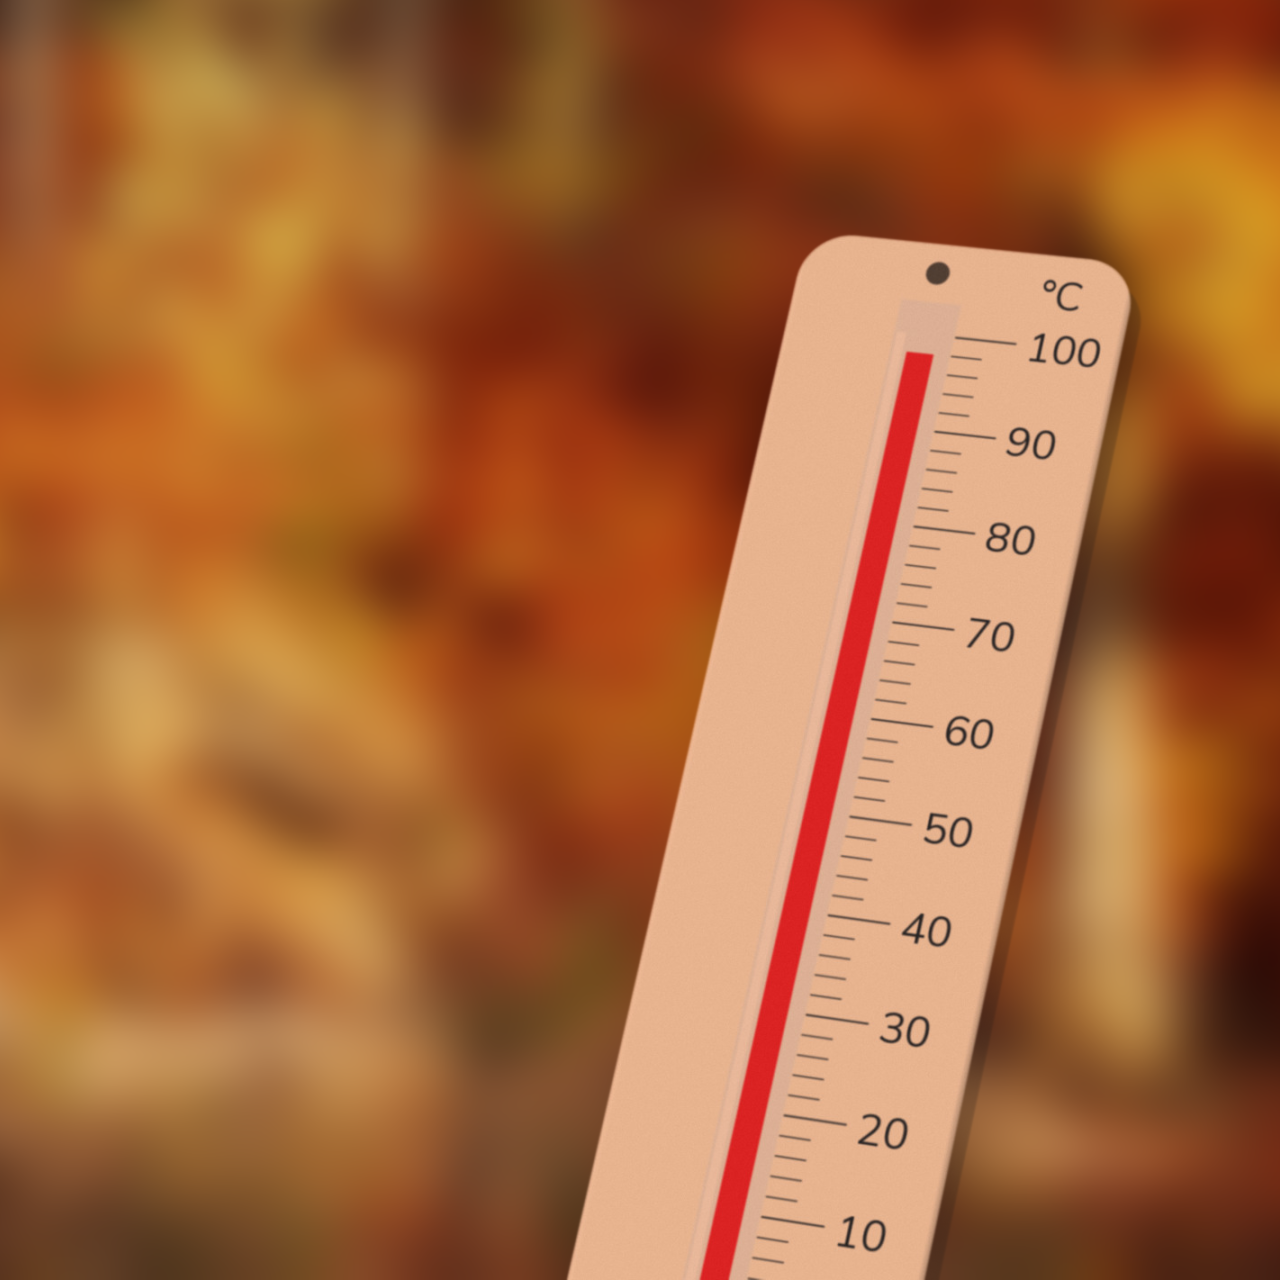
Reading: 98 °C
